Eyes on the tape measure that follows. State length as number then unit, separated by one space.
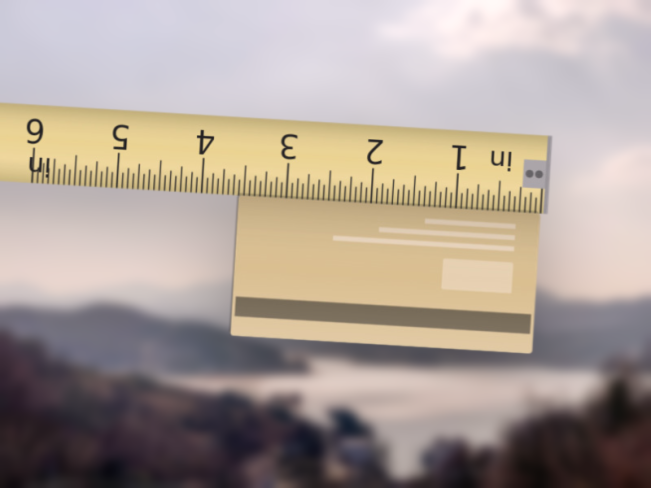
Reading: 3.5625 in
